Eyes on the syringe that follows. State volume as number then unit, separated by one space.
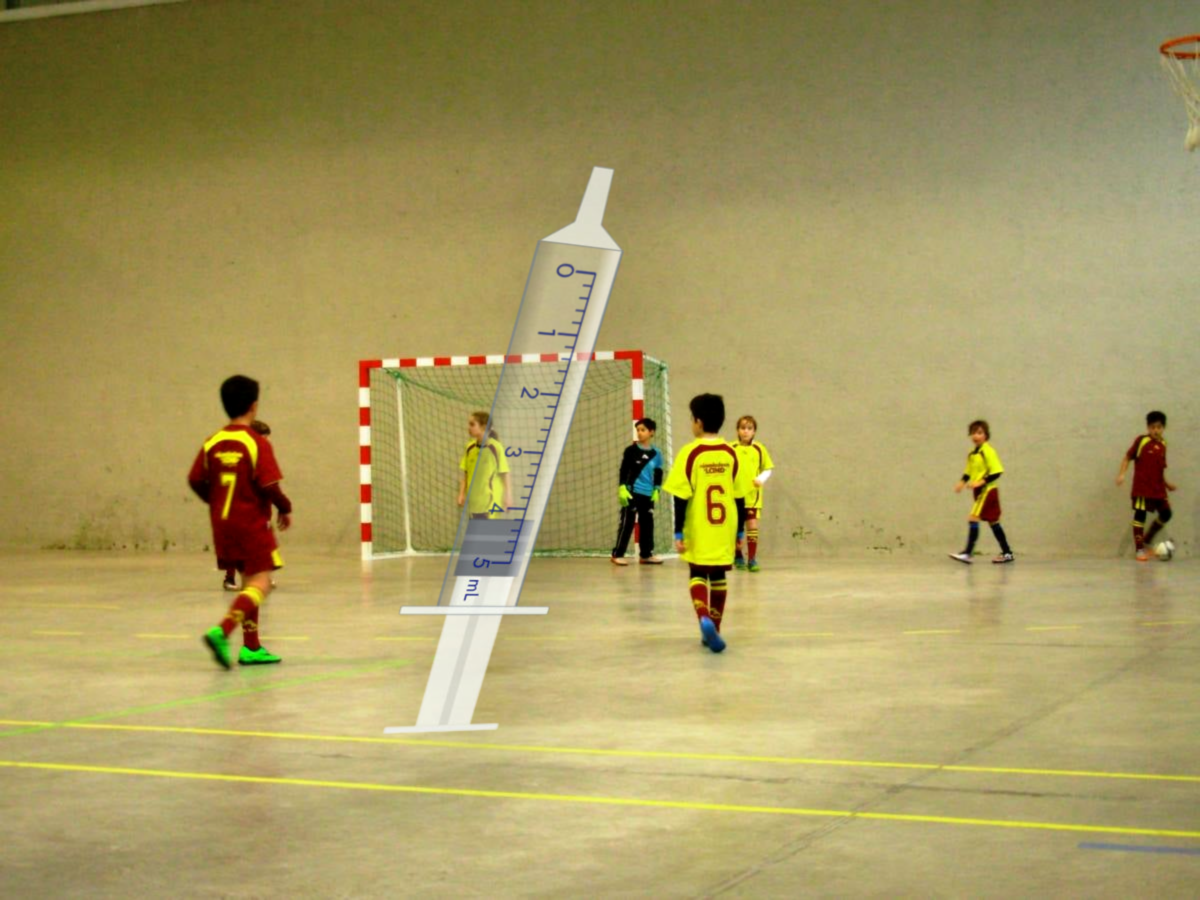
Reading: 4.2 mL
